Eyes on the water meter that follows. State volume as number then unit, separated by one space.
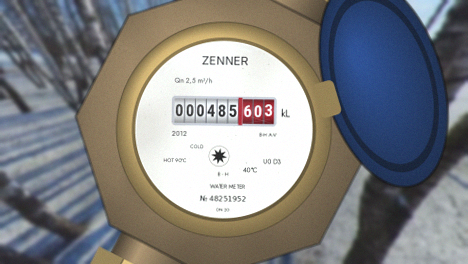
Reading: 485.603 kL
